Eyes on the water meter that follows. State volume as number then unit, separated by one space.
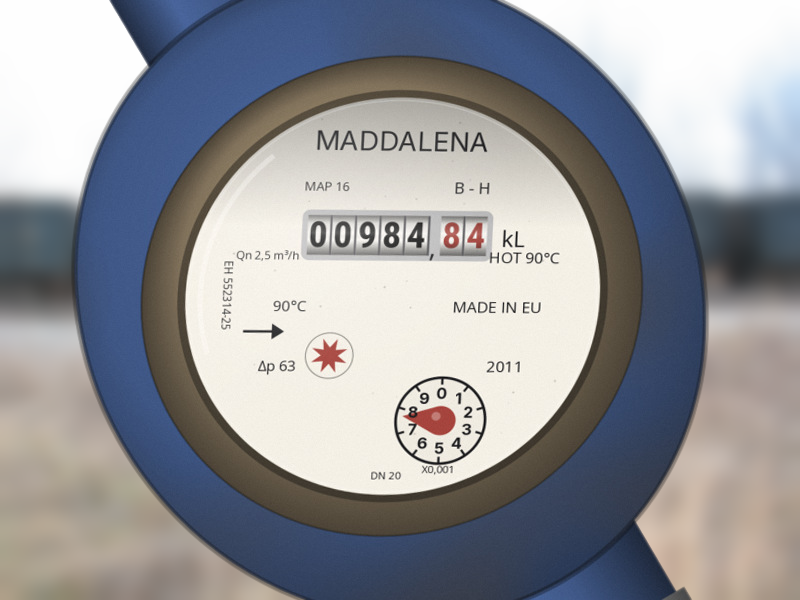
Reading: 984.847 kL
